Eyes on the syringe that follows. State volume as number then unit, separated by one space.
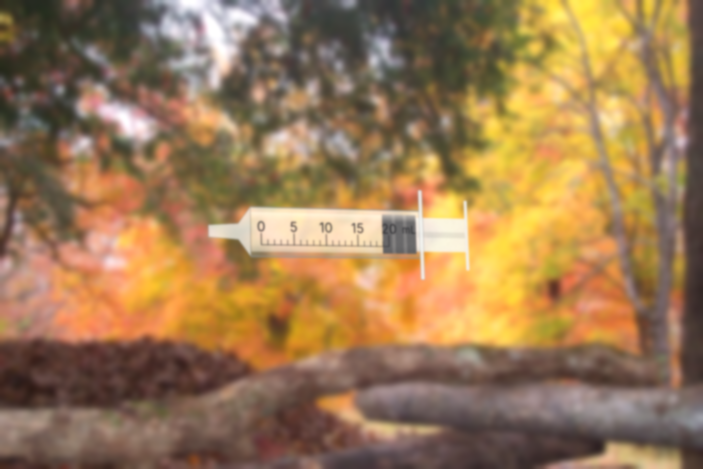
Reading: 19 mL
